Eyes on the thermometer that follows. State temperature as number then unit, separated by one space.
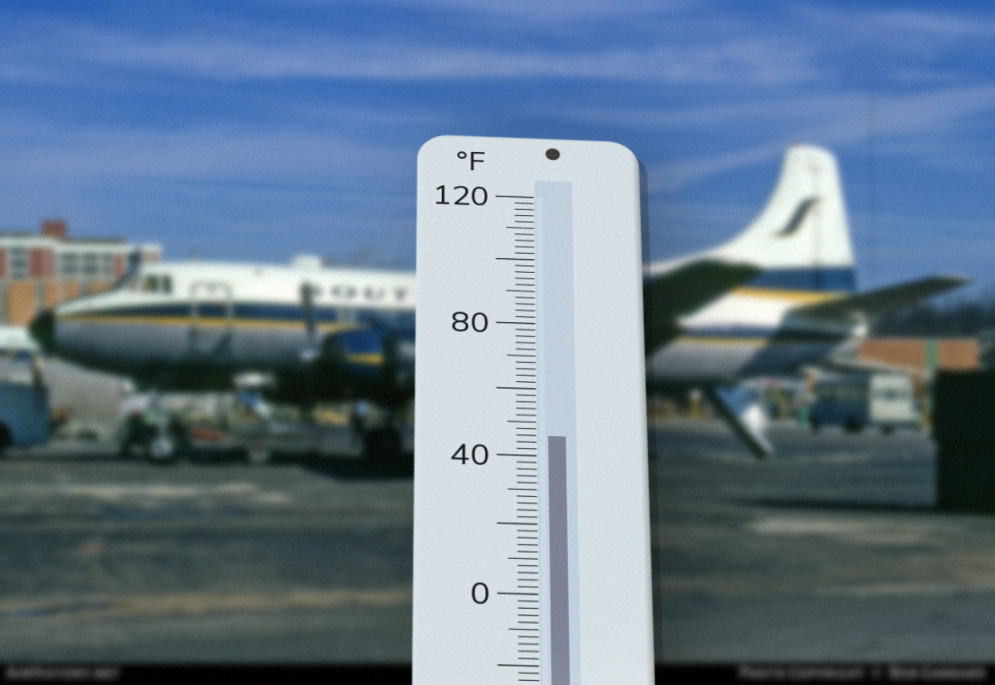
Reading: 46 °F
